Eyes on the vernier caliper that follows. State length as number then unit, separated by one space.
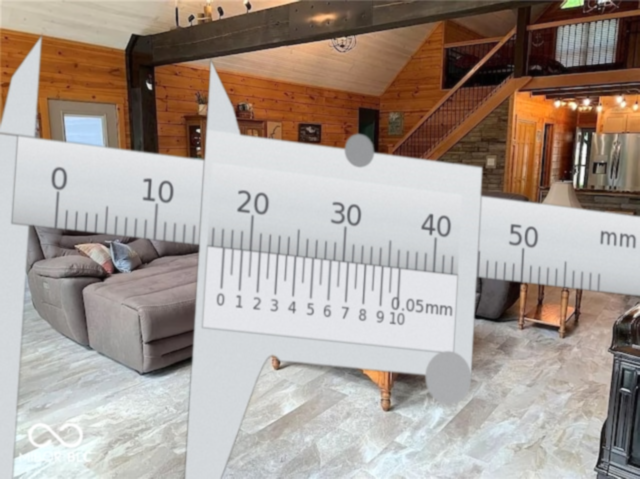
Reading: 17.2 mm
